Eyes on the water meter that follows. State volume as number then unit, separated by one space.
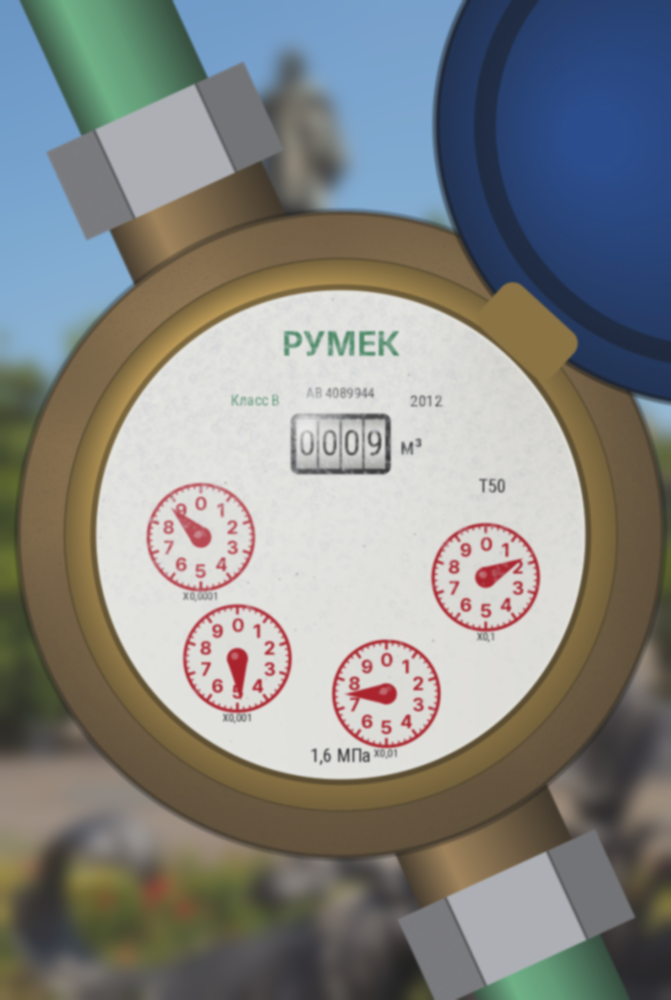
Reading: 9.1748 m³
